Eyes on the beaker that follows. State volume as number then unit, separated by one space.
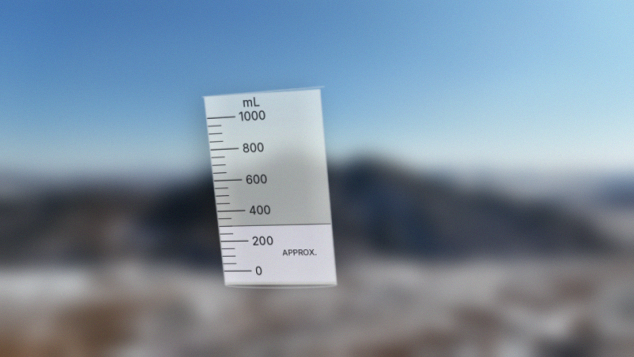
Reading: 300 mL
